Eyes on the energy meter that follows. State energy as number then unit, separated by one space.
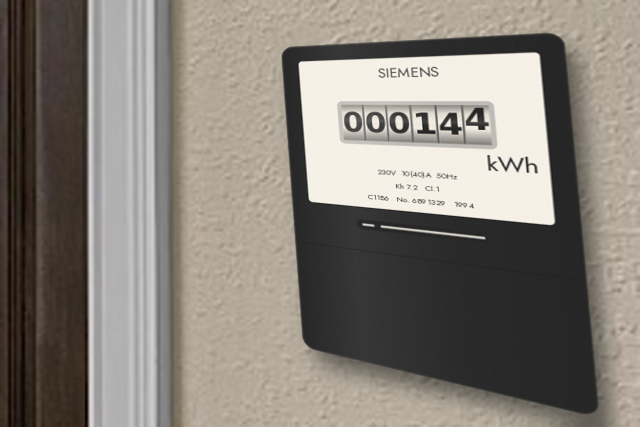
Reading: 144 kWh
